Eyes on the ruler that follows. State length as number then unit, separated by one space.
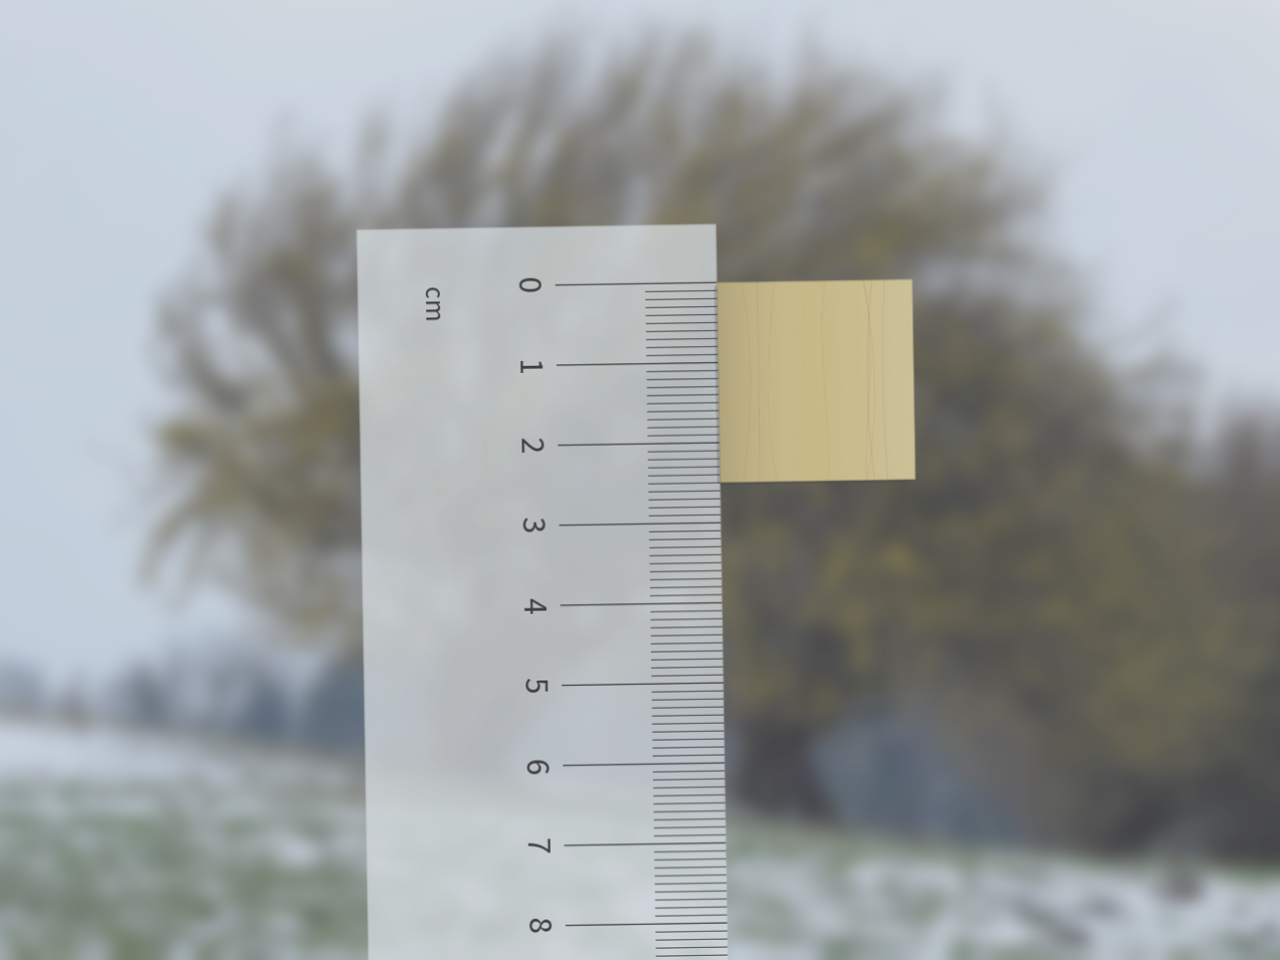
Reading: 2.5 cm
